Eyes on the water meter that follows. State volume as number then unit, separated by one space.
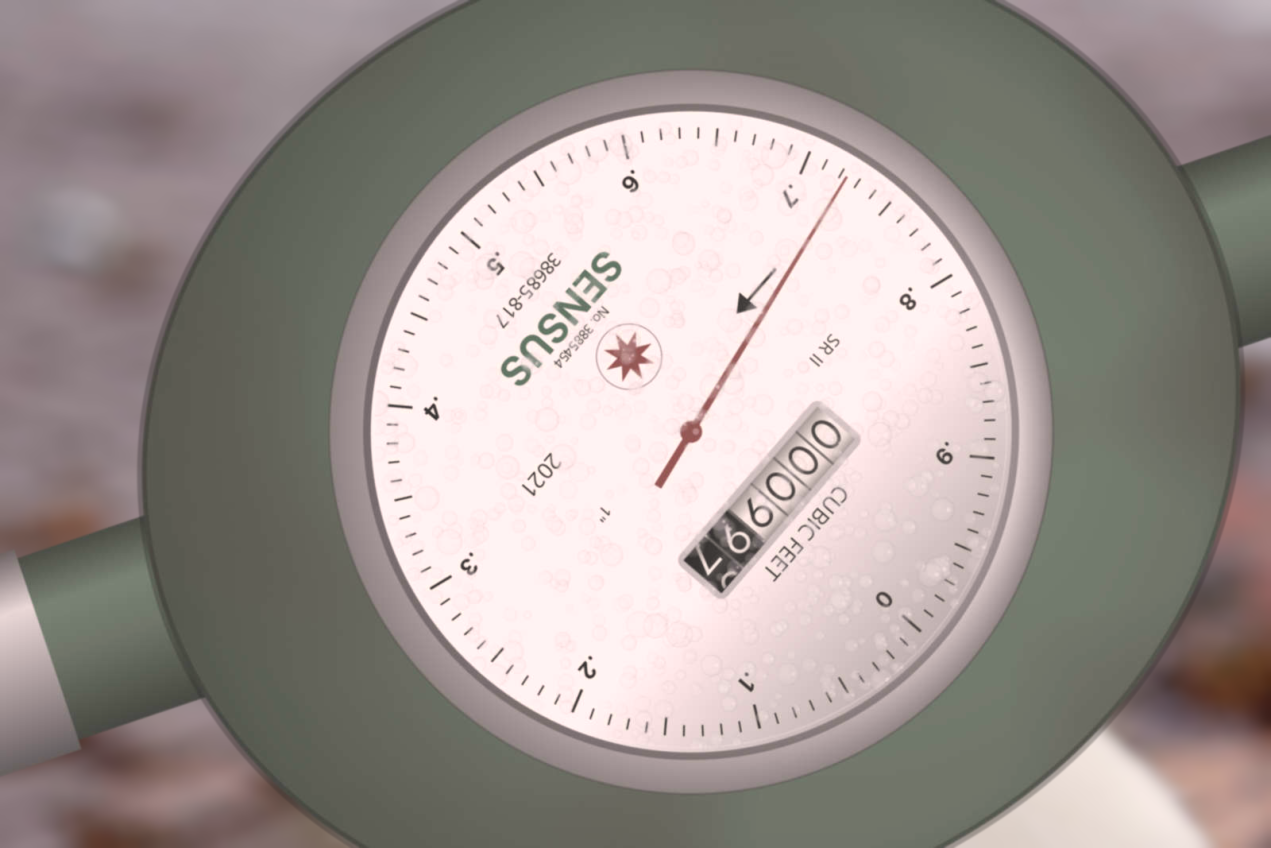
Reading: 996.72 ft³
